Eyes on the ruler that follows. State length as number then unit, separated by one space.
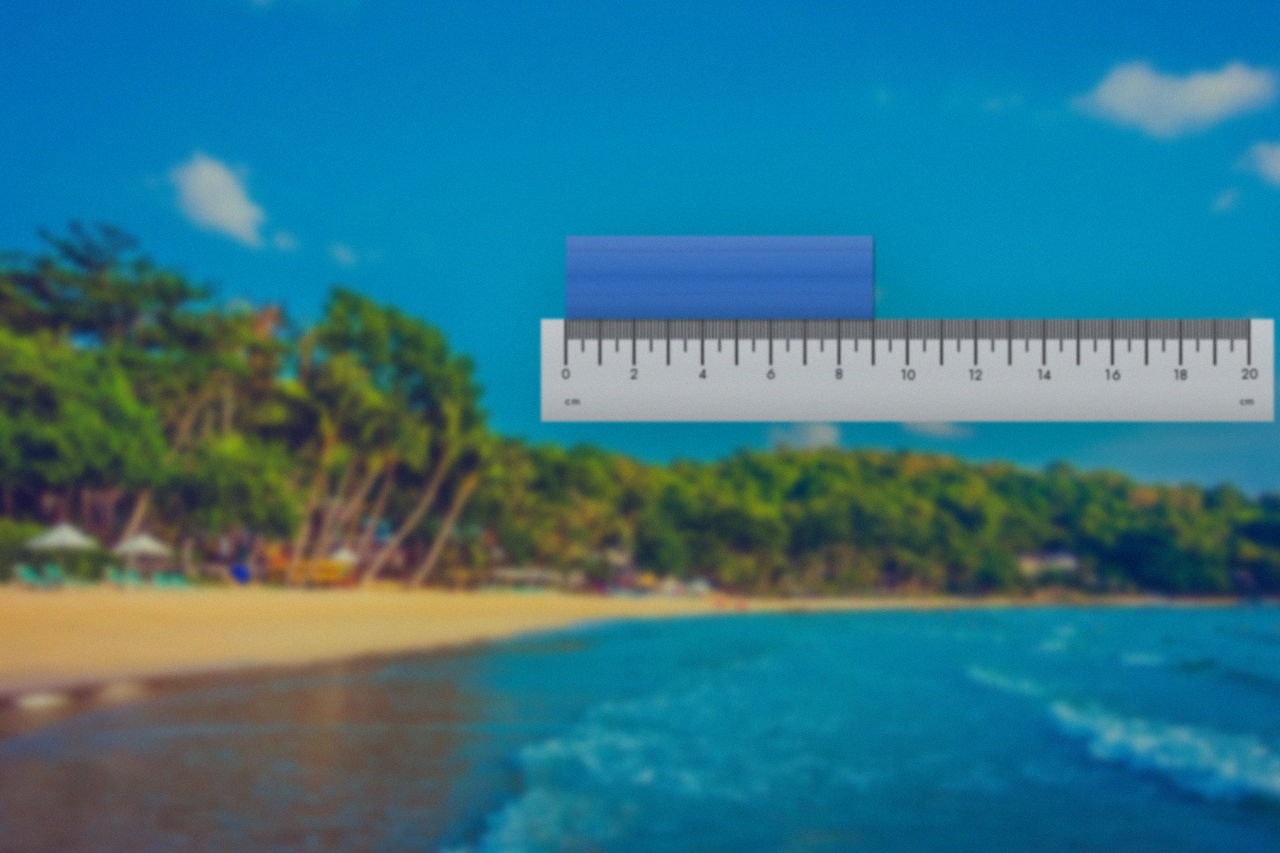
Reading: 9 cm
